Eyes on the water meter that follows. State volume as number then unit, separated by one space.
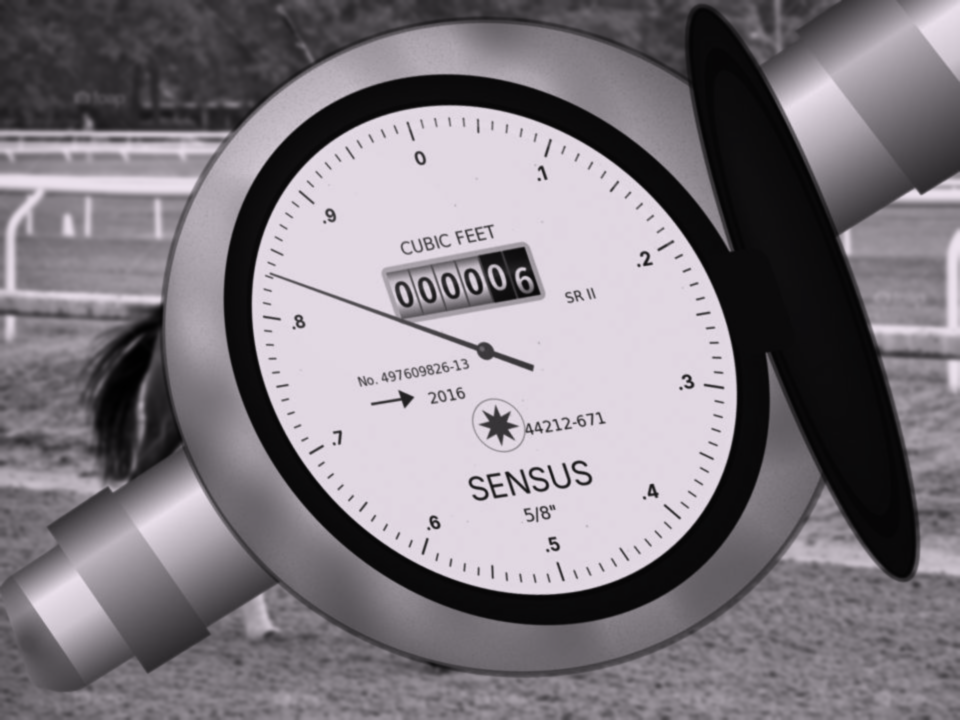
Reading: 5.83 ft³
